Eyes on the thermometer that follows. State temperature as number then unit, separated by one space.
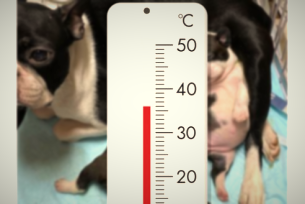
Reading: 36 °C
